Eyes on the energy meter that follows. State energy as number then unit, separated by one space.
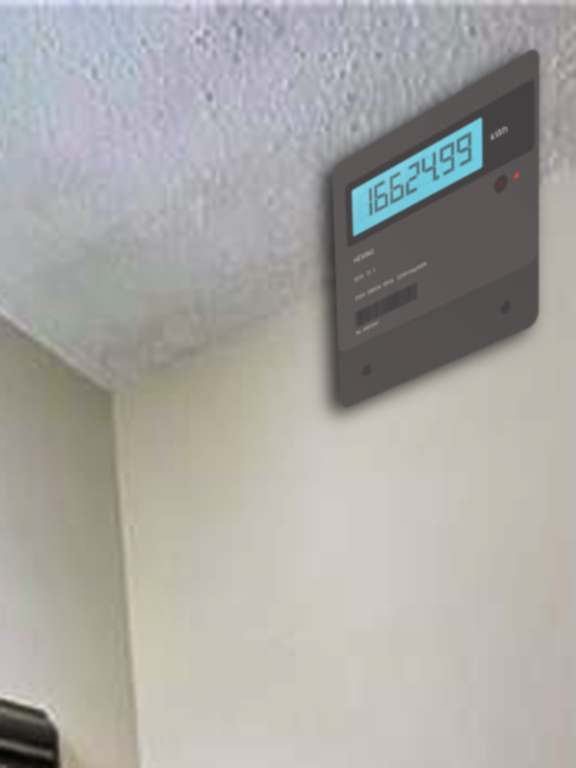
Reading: 16624.99 kWh
